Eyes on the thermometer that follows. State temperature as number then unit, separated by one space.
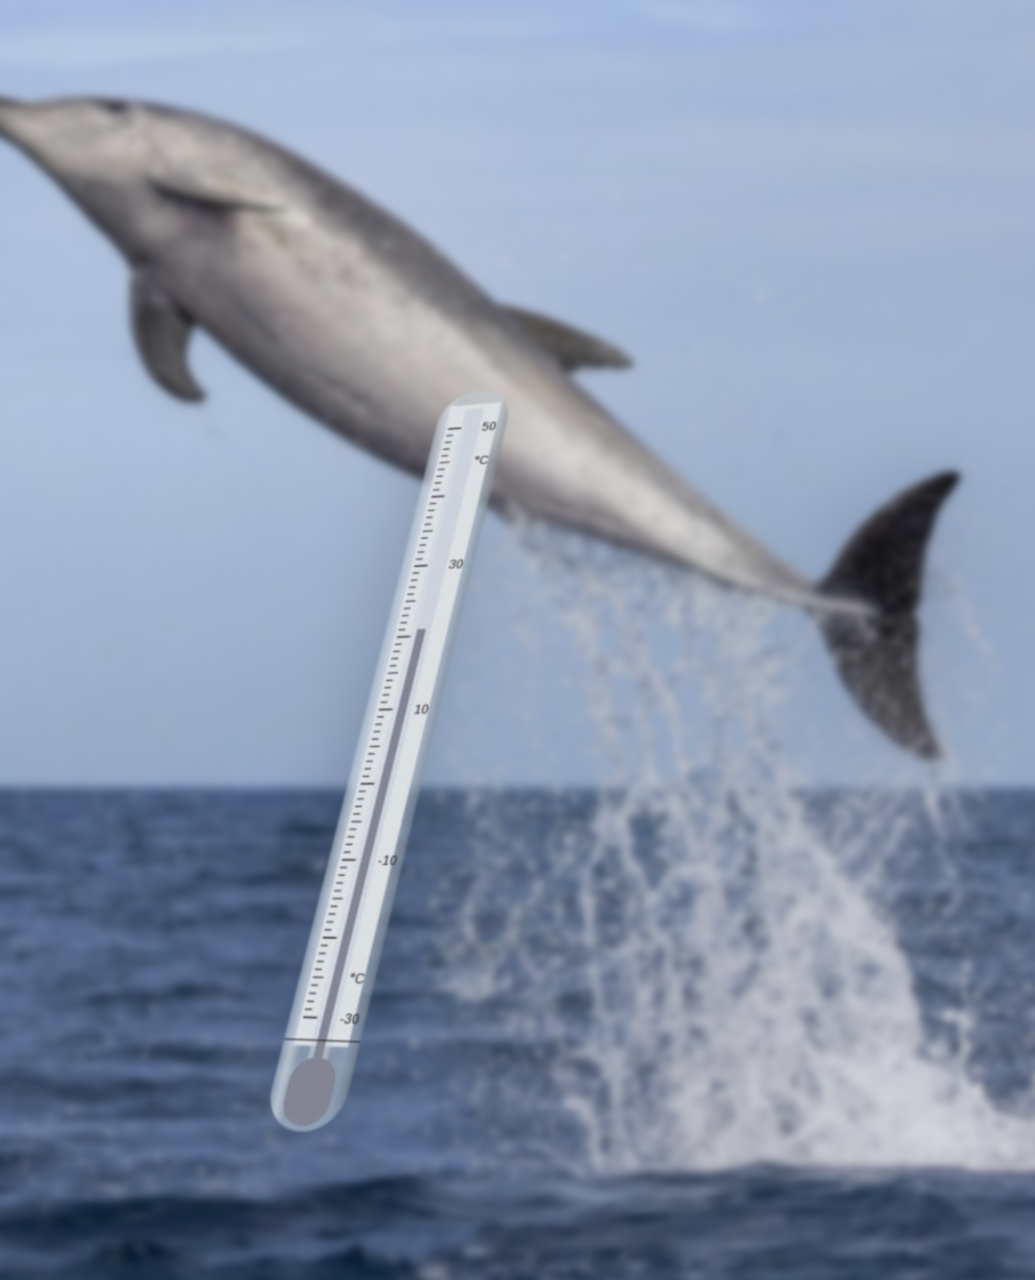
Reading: 21 °C
